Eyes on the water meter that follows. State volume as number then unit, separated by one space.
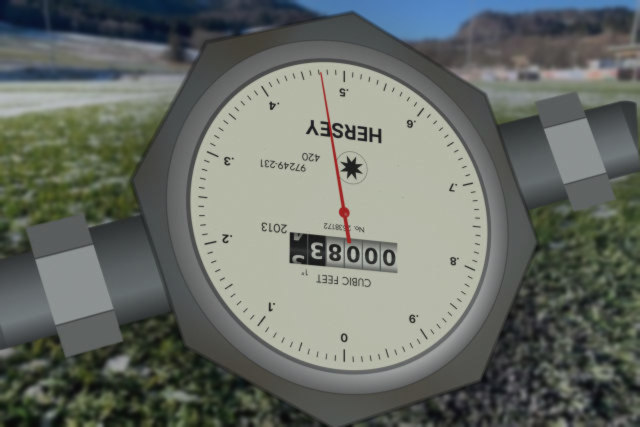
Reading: 833.47 ft³
